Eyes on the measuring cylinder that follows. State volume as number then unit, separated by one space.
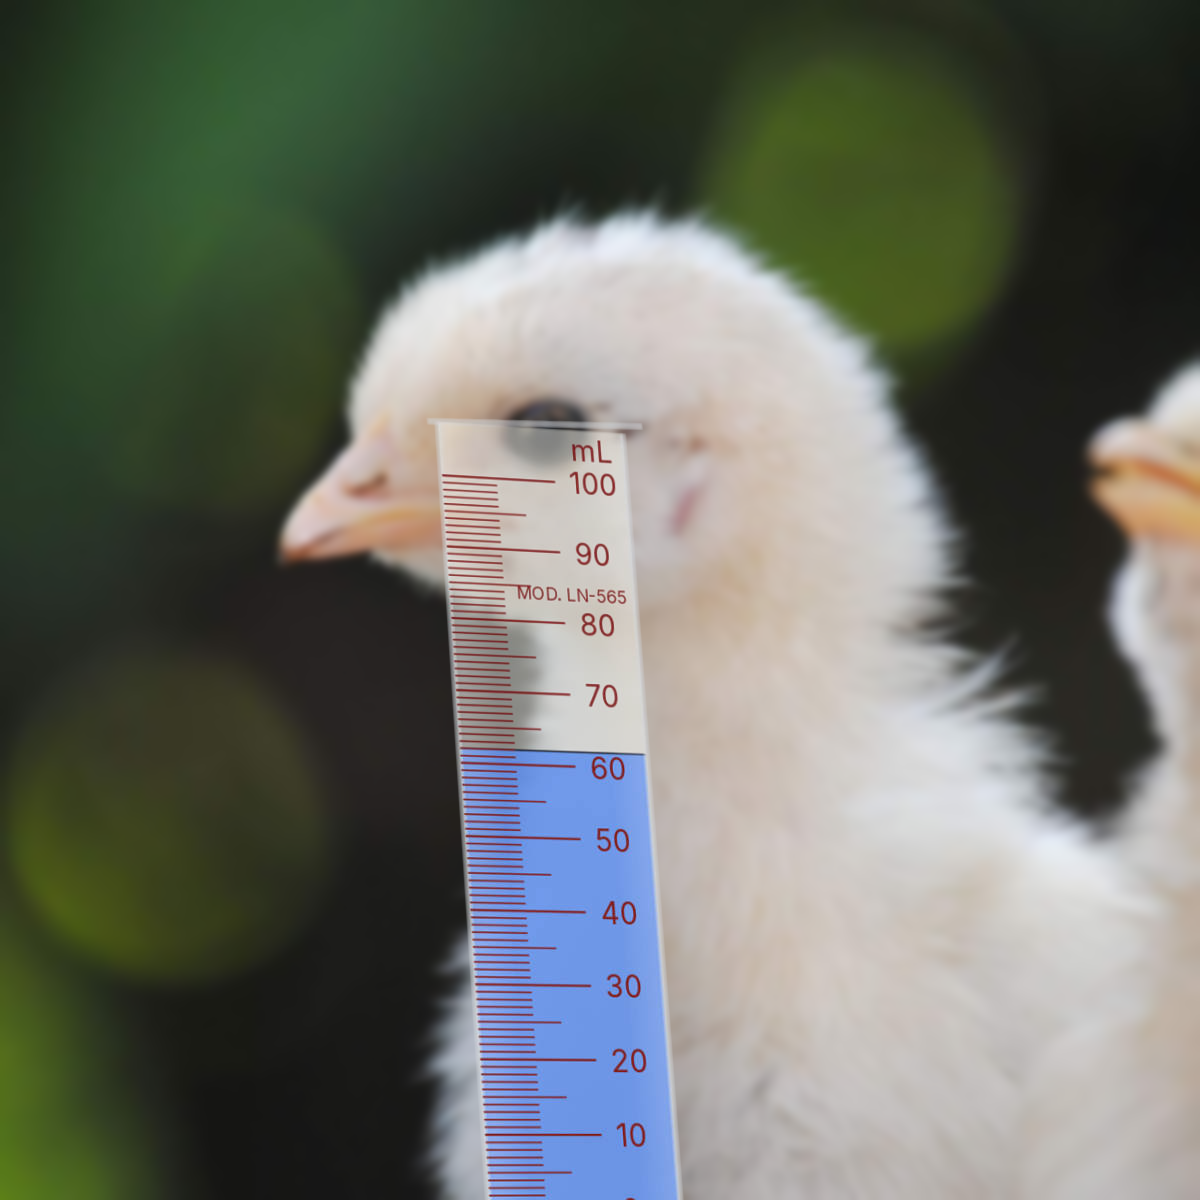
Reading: 62 mL
